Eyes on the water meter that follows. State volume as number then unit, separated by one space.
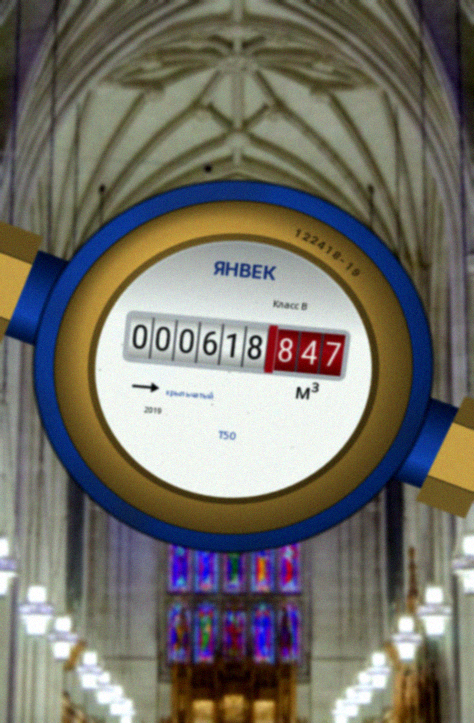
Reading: 618.847 m³
